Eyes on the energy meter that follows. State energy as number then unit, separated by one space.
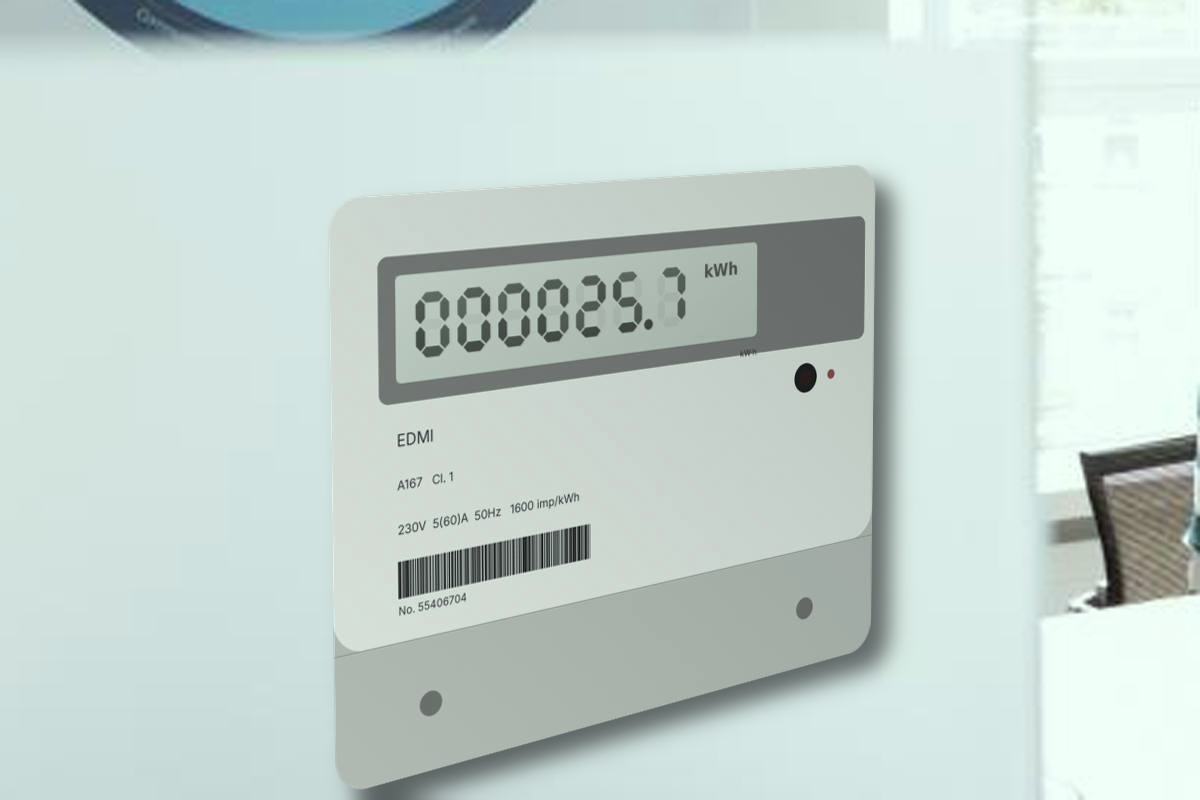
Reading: 25.7 kWh
